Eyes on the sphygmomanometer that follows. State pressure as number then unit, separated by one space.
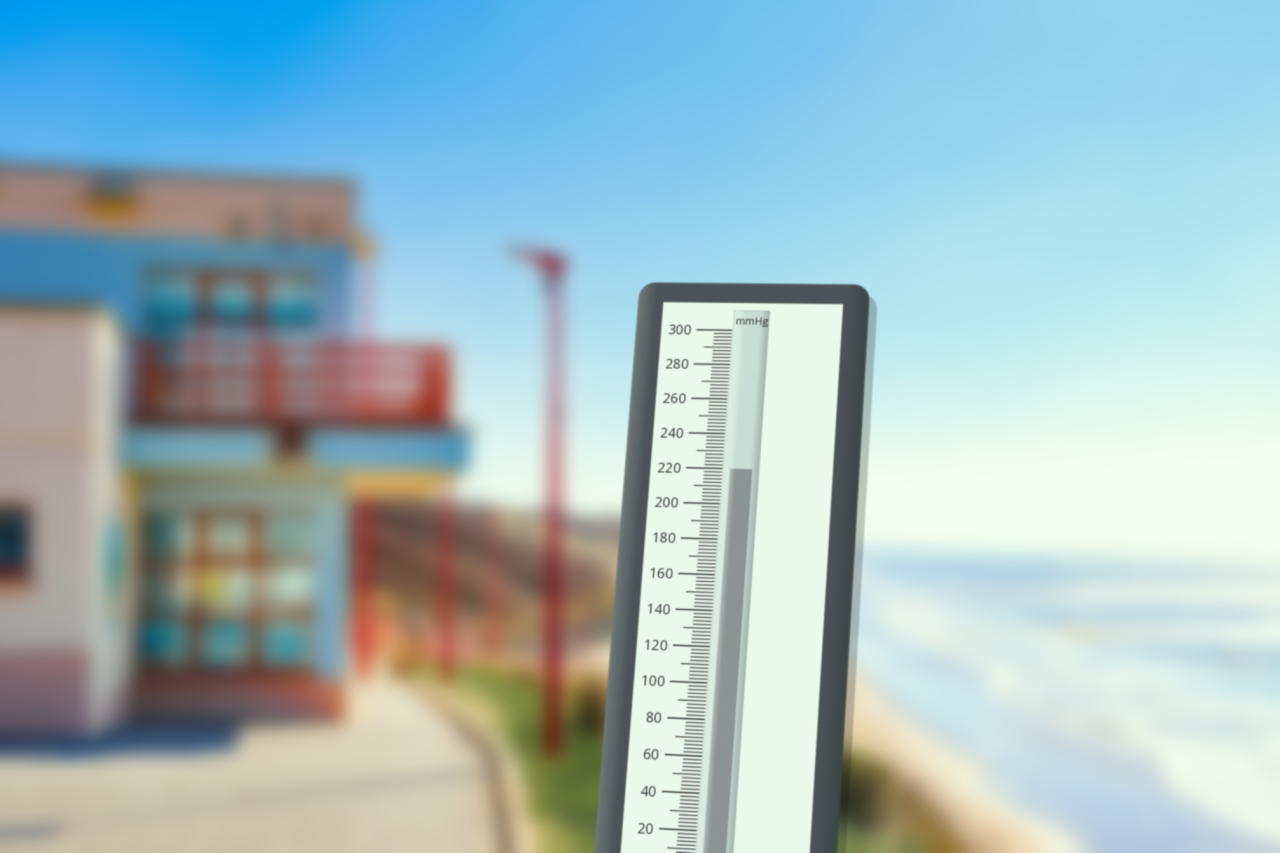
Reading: 220 mmHg
